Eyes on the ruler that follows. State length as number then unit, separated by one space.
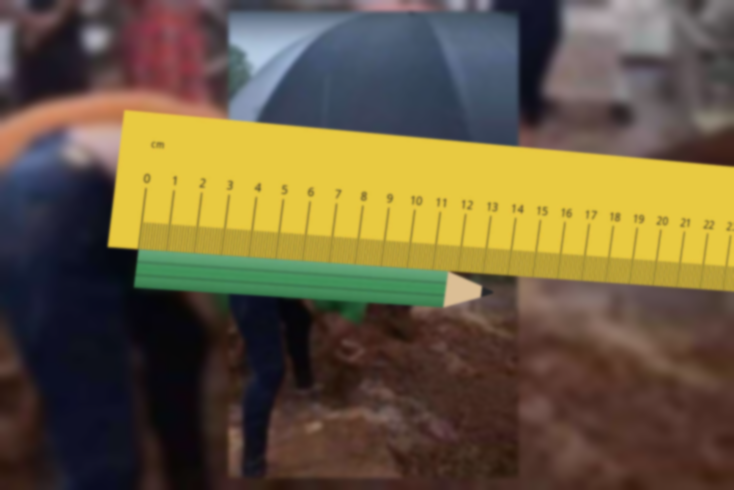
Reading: 13.5 cm
